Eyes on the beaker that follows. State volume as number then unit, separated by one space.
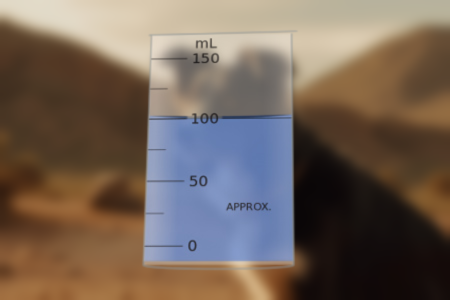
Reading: 100 mL
